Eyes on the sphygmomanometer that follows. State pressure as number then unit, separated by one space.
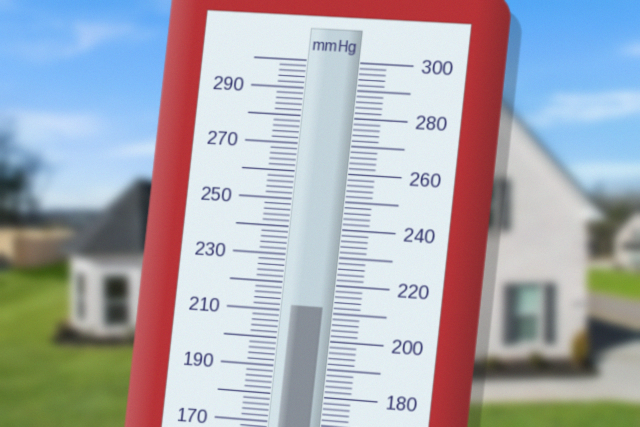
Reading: 212 mmHg
